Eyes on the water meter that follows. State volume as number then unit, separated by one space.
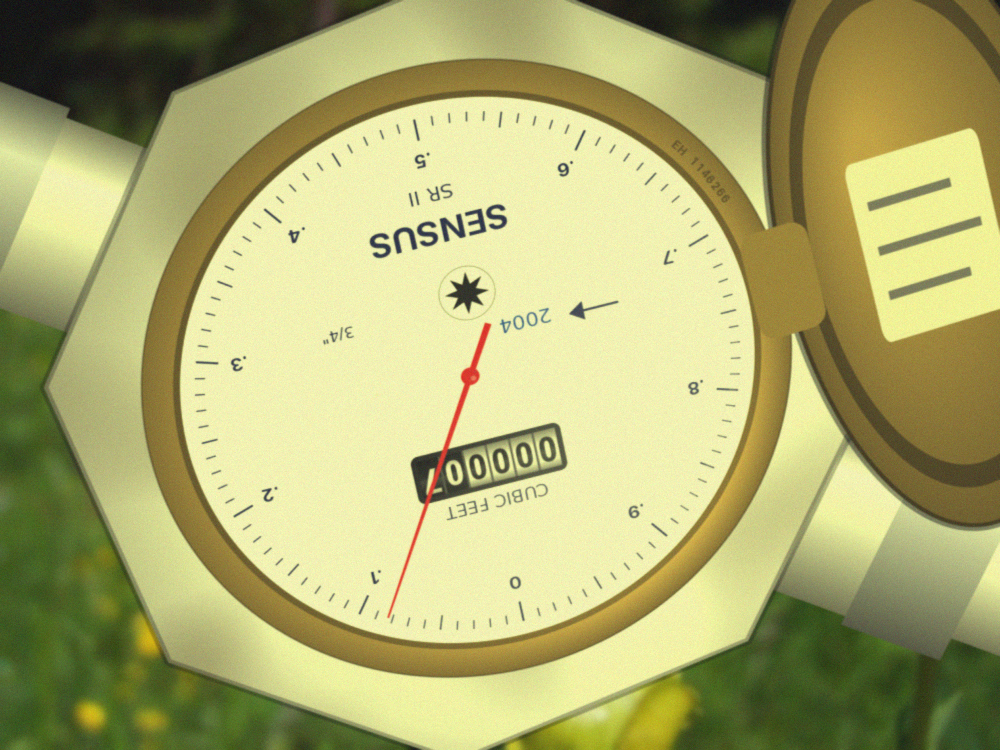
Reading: 7.08 ft³
